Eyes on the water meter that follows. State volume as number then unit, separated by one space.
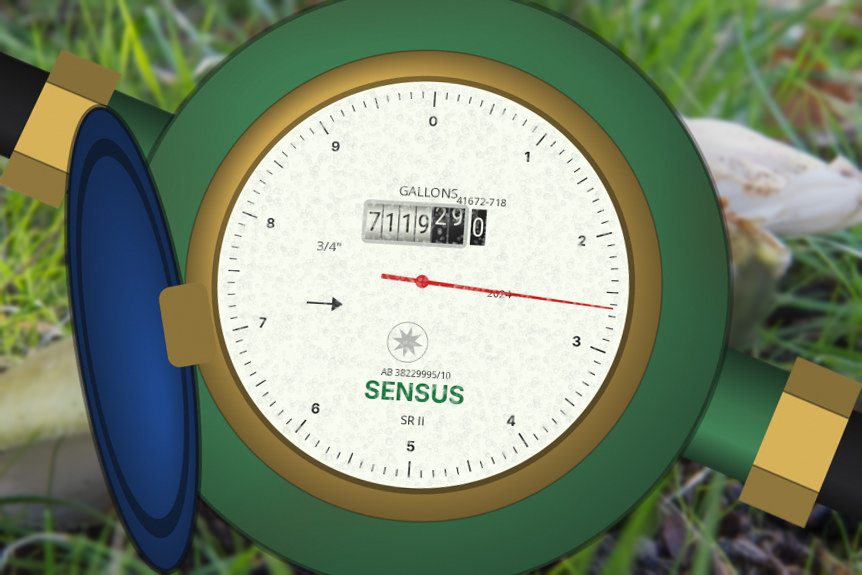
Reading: 7119292.6 gal
